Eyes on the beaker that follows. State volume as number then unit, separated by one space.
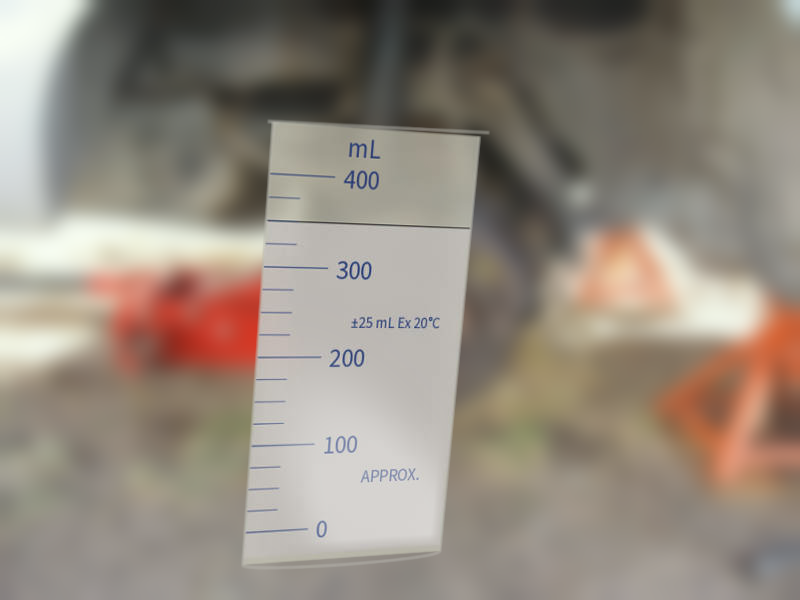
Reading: 350 mL
